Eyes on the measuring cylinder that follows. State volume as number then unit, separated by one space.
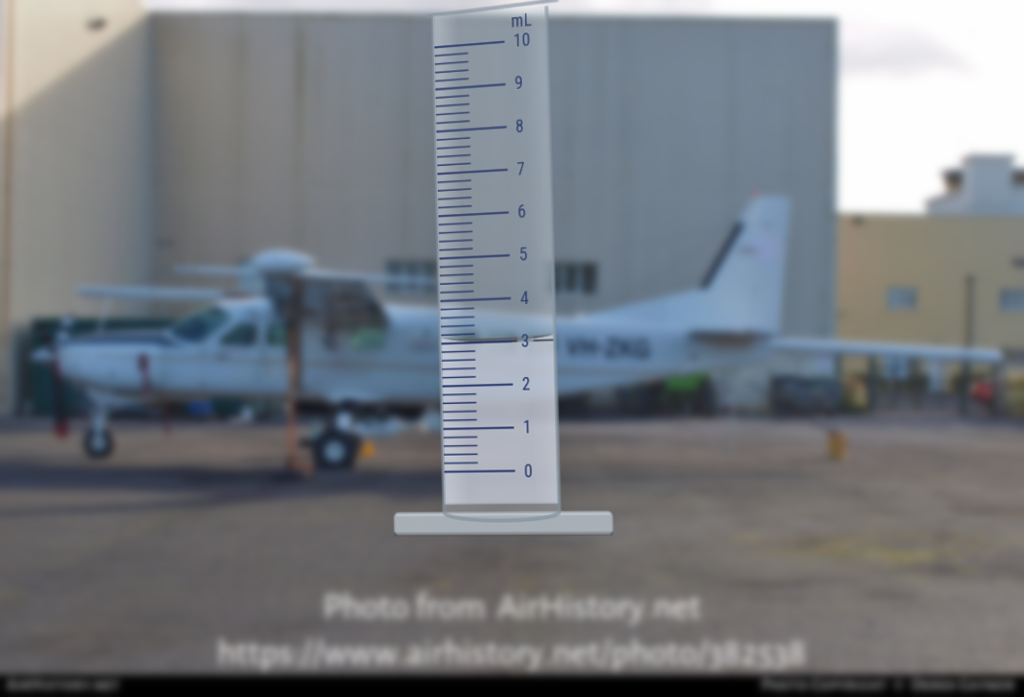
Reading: 3 mL
